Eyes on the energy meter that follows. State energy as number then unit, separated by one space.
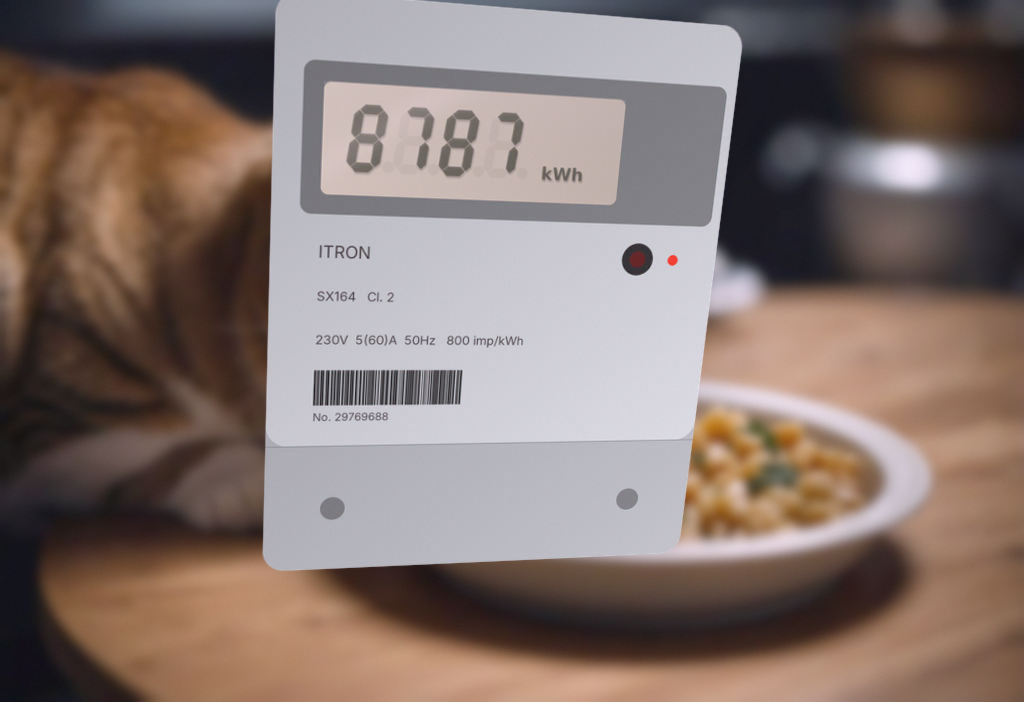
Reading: 8787 kWh
